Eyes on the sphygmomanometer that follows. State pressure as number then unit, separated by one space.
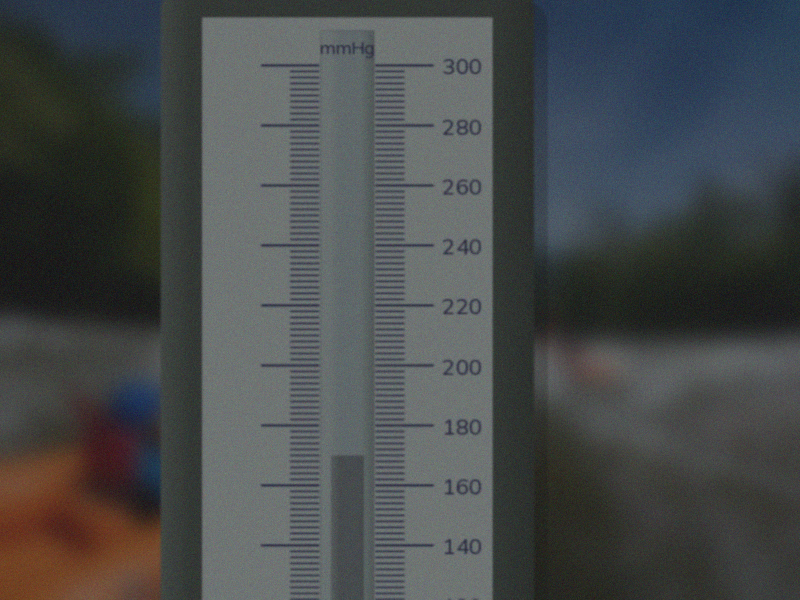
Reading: 170 mmHg
